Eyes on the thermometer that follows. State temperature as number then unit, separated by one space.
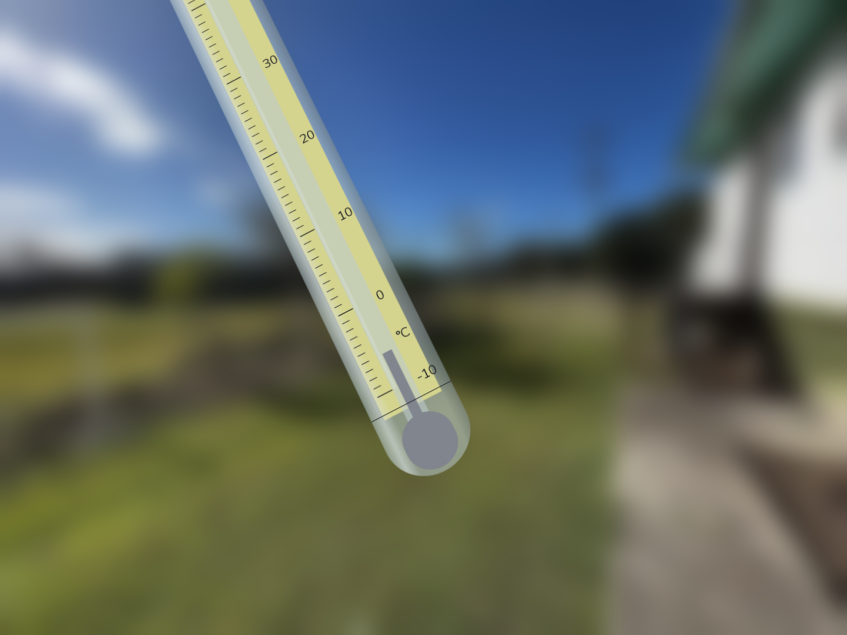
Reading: -6 °C
